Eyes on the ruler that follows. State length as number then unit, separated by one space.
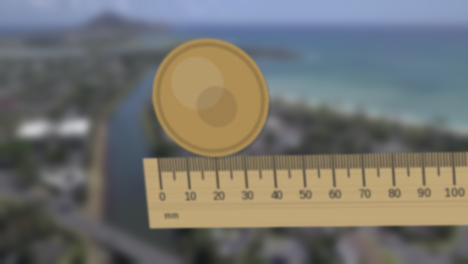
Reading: 40 mm
